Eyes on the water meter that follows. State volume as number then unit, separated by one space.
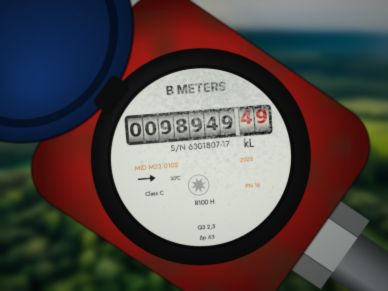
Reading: 98949.49 kL
